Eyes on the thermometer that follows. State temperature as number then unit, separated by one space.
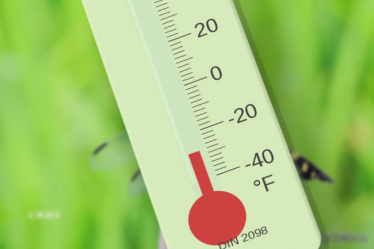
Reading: -28 °F
